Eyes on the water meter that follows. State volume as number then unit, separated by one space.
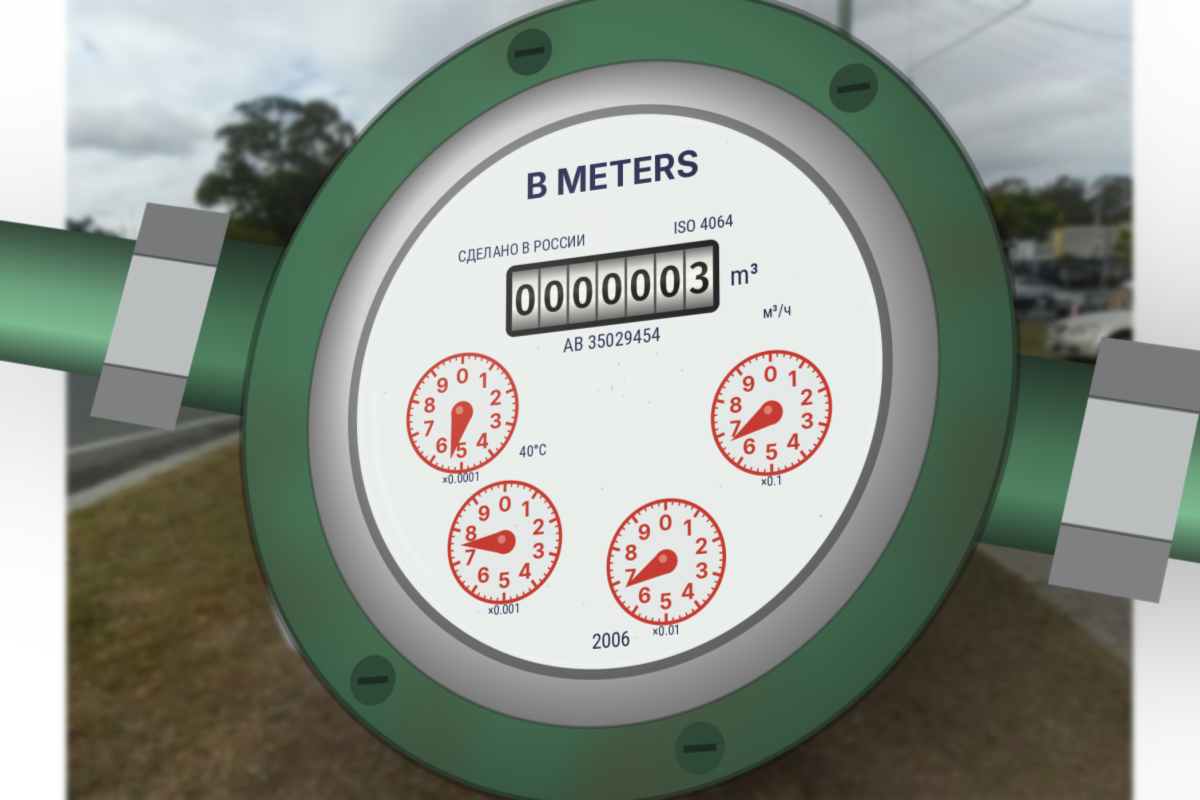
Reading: 3.6675 m³
